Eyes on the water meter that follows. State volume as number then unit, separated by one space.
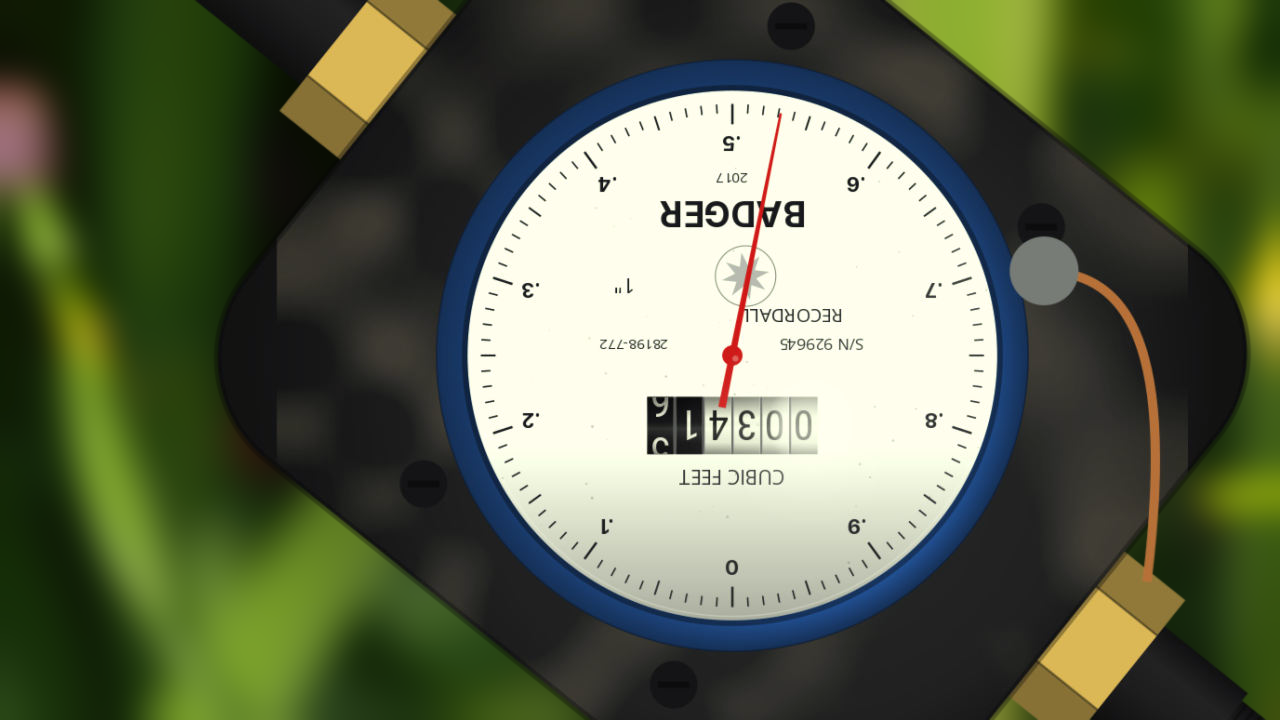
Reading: 3415.53 ft³
